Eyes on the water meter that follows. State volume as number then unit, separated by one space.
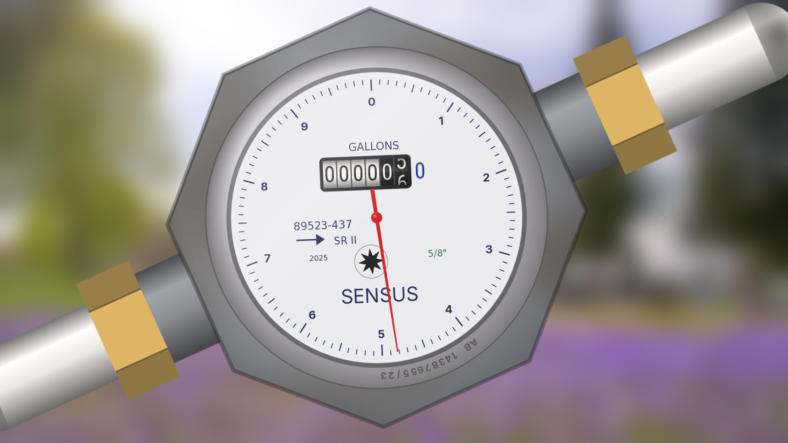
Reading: 54.8 gal
